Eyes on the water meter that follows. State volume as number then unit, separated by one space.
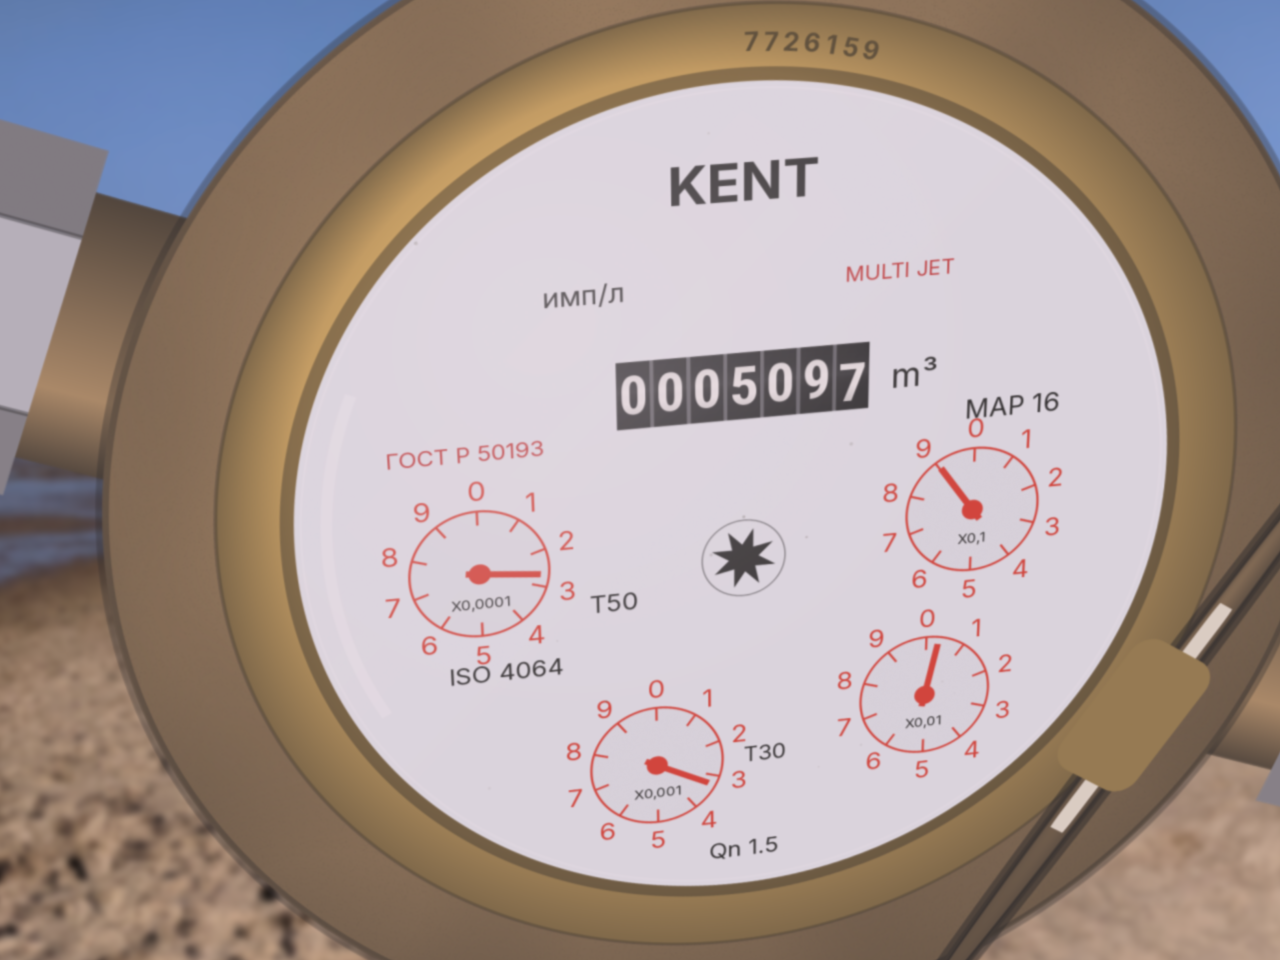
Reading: 5096.9032 m³
